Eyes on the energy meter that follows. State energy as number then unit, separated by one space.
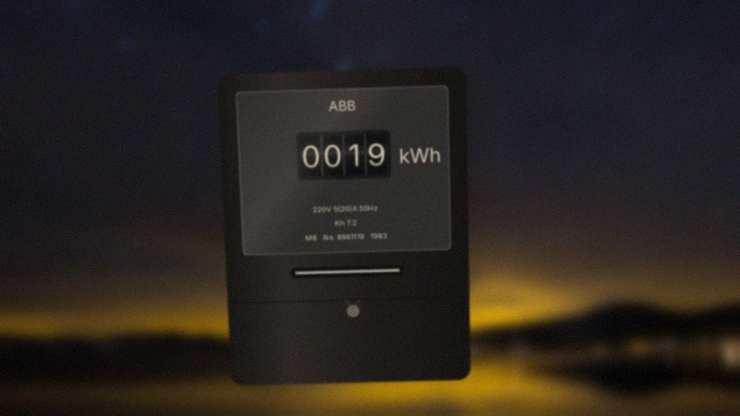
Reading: 19 kWh
